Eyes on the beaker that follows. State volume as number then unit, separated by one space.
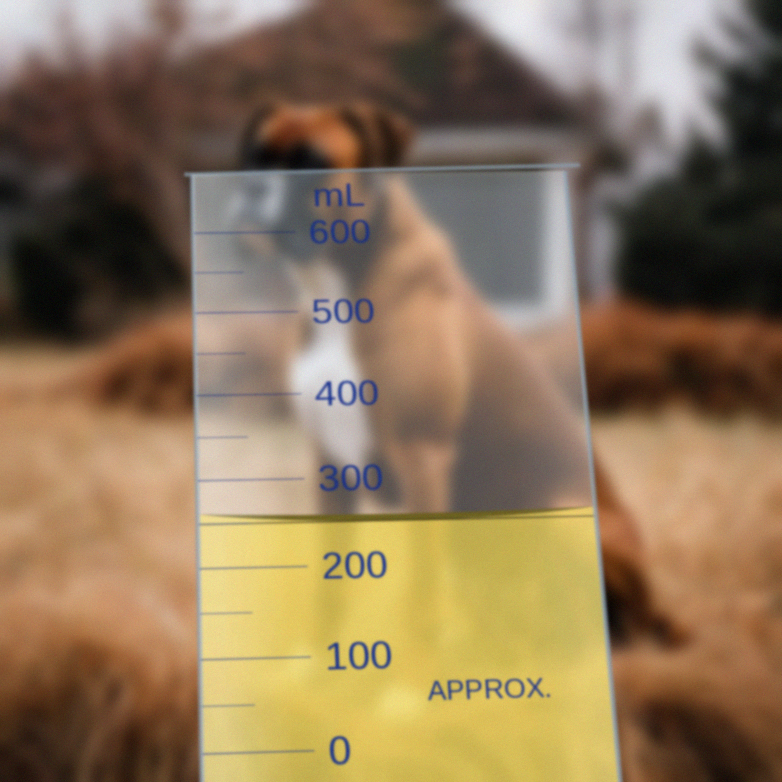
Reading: 250 mL
